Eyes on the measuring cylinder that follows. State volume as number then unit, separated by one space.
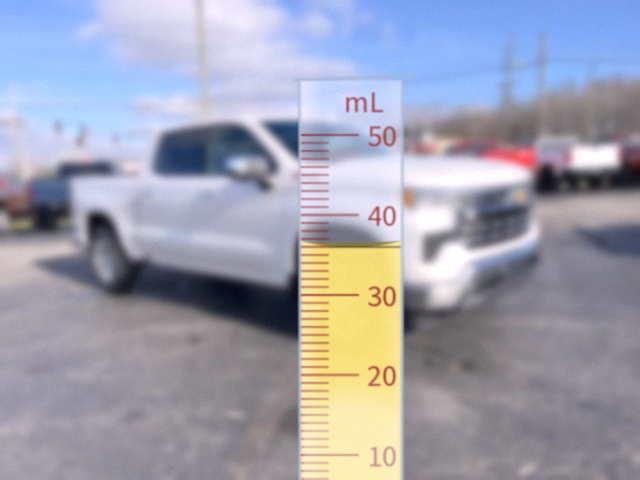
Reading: 36 mL
